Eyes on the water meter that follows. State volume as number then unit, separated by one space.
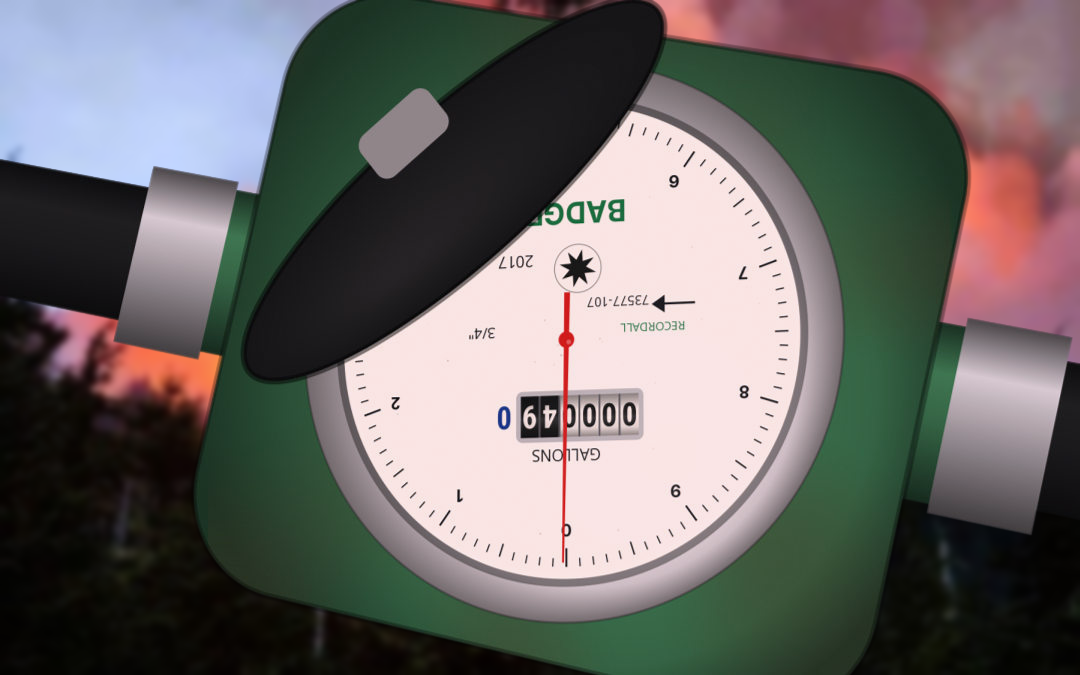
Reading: 490.0 gal
